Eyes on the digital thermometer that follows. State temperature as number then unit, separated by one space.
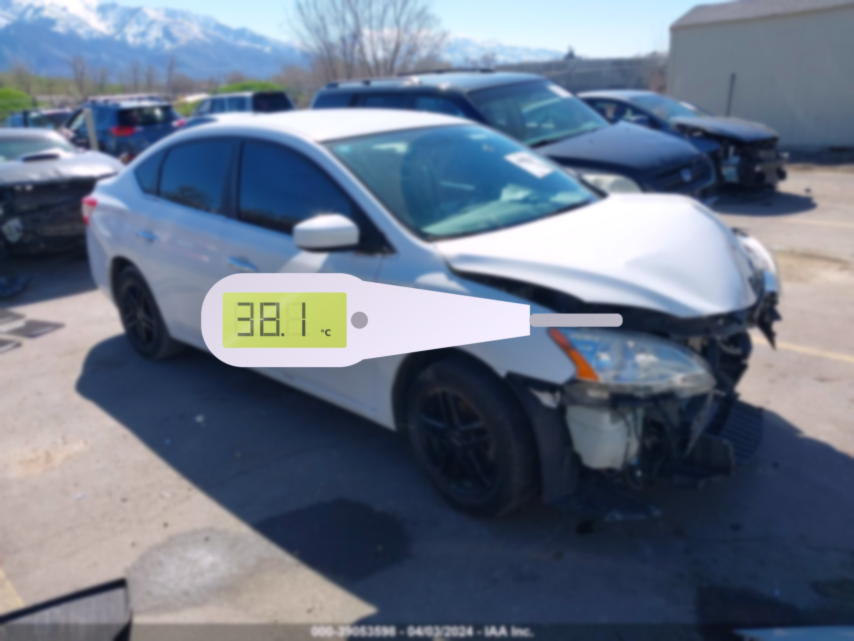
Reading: 38.1 °C
